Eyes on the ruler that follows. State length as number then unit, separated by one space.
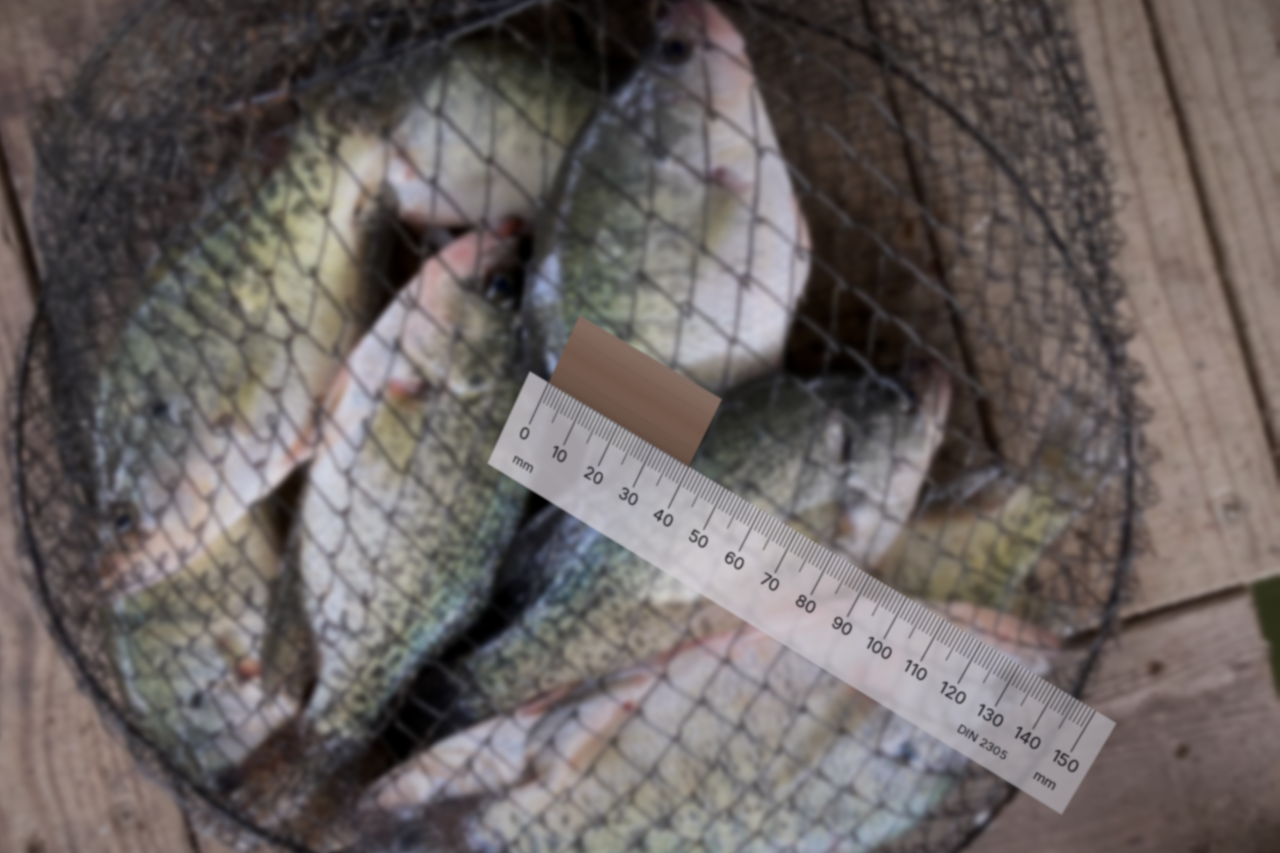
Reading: 40 mm
